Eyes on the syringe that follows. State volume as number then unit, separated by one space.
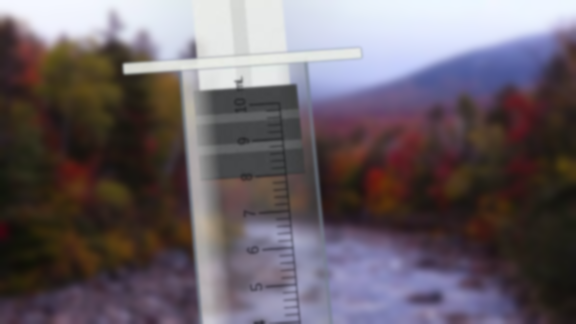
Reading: 8 mL
